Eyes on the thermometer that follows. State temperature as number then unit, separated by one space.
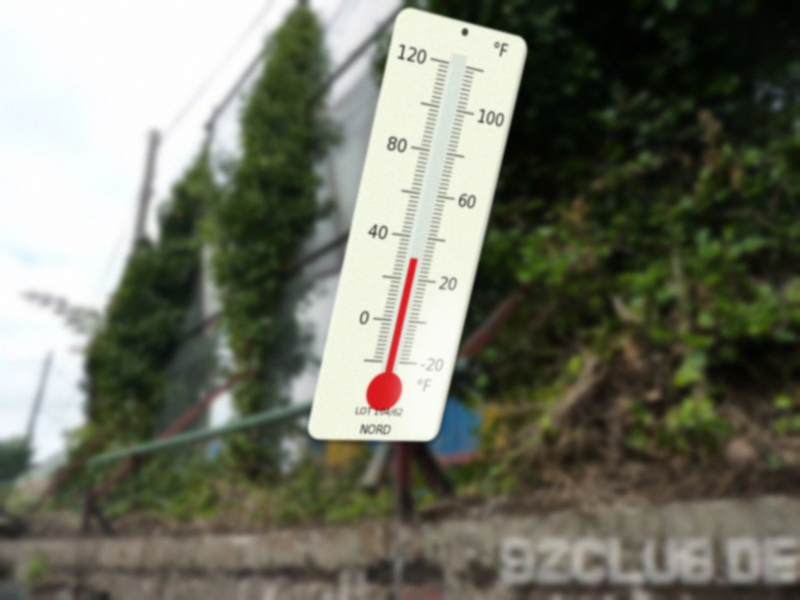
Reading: 30 °F
